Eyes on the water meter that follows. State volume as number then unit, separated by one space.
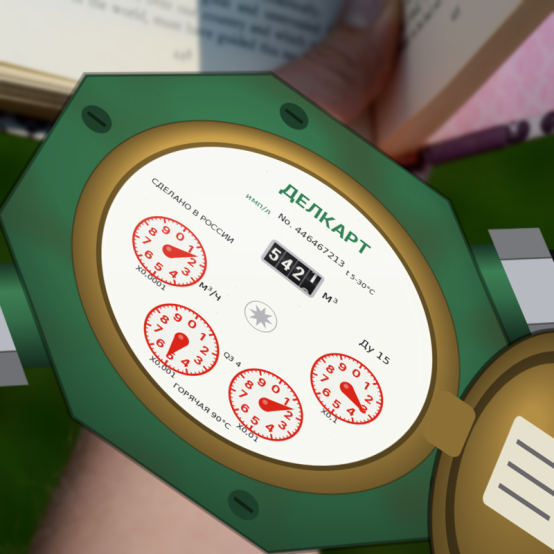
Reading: 5421.3151 m³
